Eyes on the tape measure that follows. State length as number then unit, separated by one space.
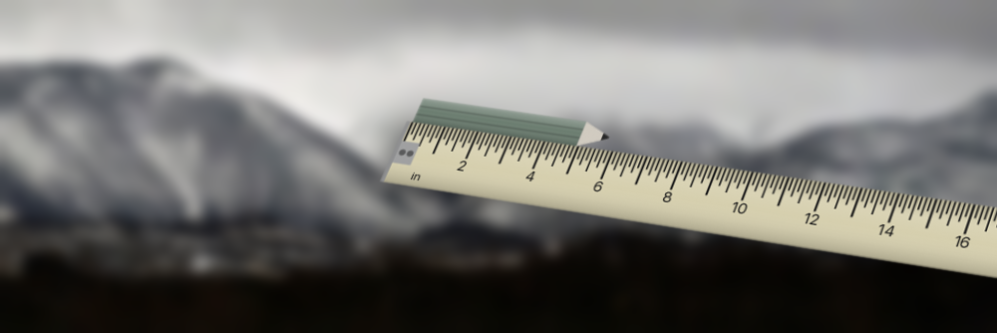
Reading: 5.75 in
